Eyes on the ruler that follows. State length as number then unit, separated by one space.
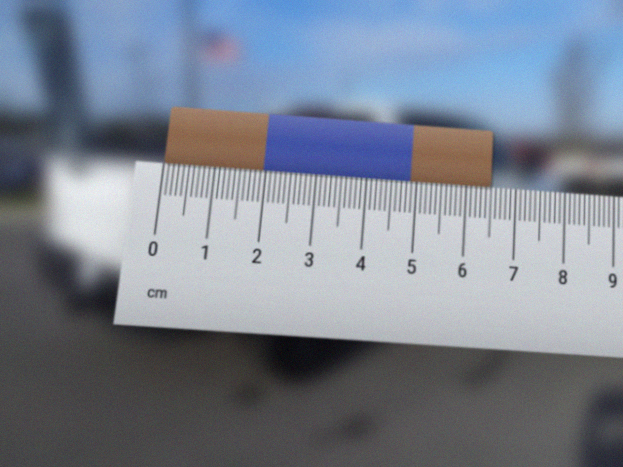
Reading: 6.5 cm
